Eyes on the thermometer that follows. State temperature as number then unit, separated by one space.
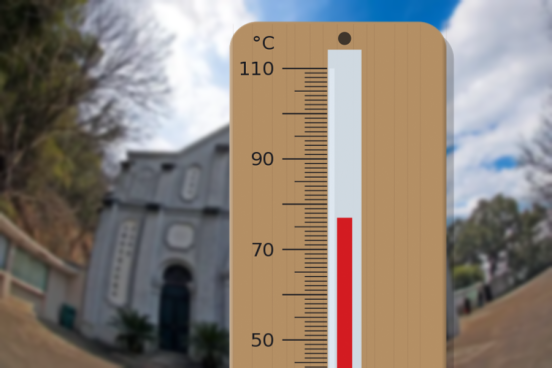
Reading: 77 °C
